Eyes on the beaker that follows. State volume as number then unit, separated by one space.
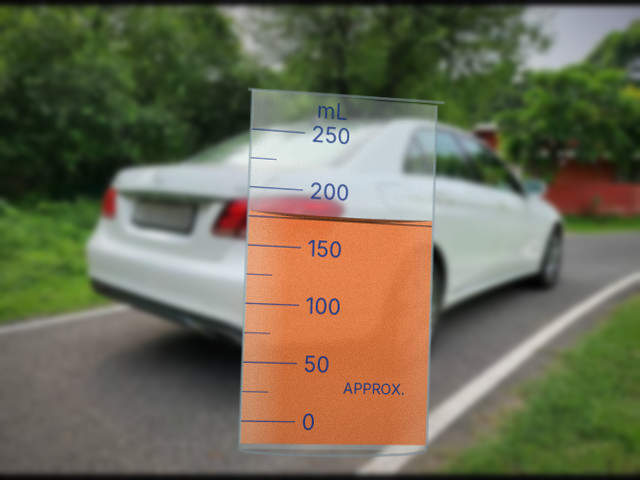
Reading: 175 mL
